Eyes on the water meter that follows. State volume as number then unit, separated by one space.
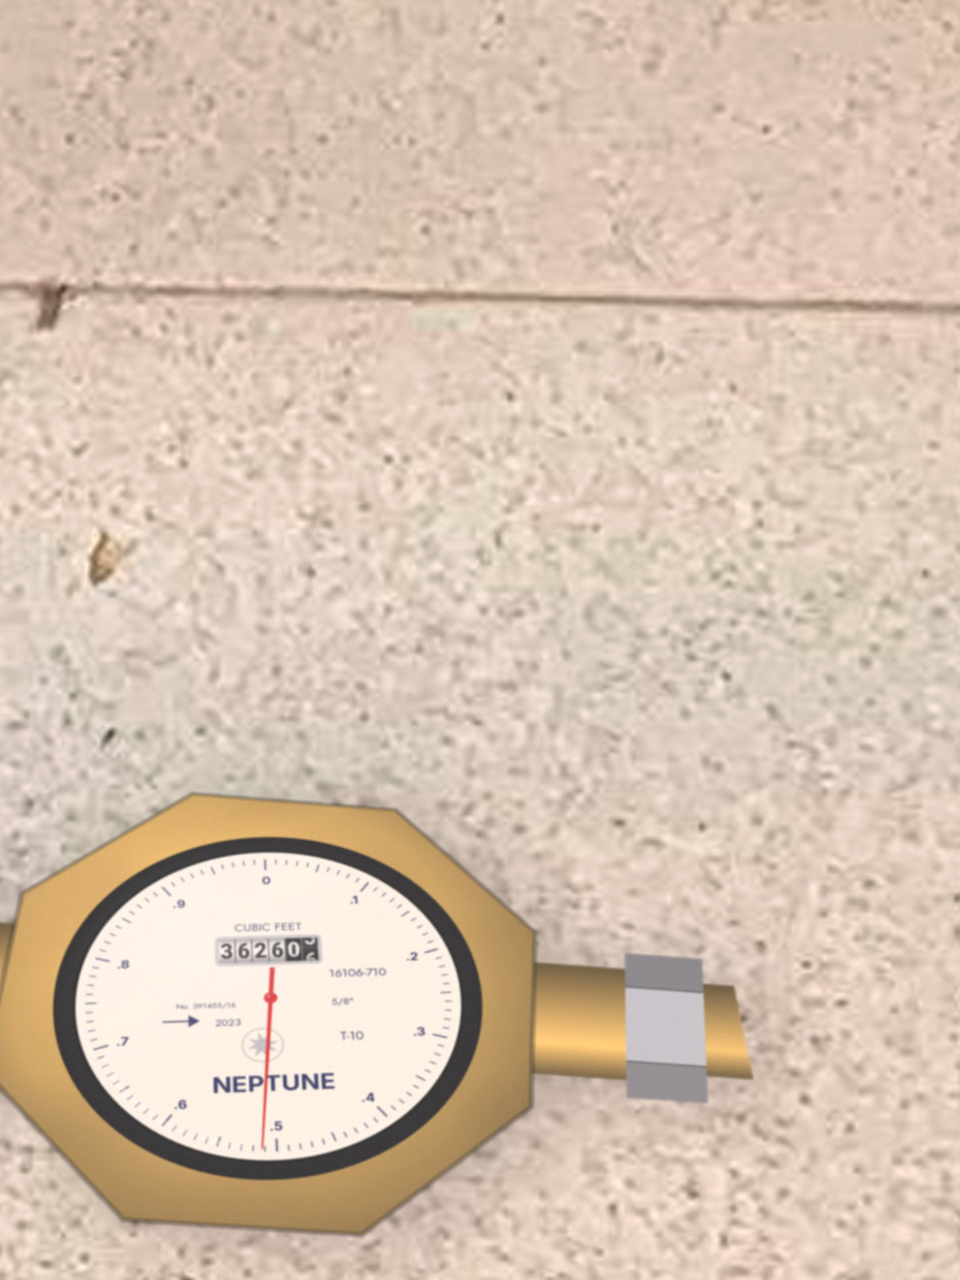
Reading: 362605.51 ft³
